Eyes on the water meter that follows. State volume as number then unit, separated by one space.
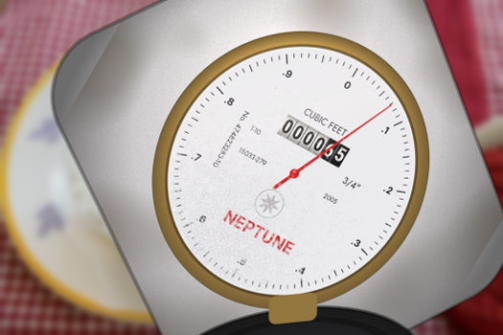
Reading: 65.07 ft³
